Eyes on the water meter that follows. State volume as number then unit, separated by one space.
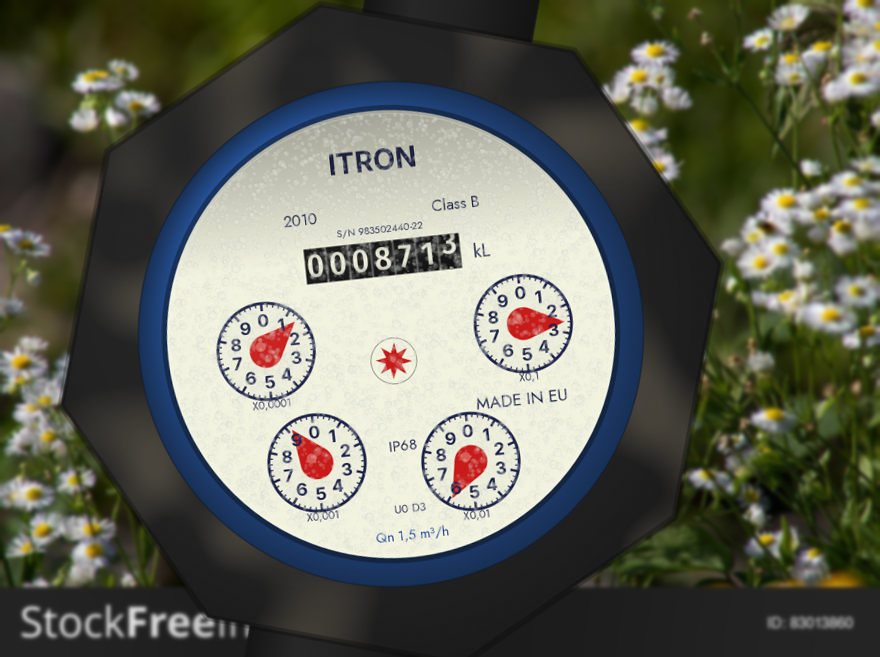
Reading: 8713.2591 kL
